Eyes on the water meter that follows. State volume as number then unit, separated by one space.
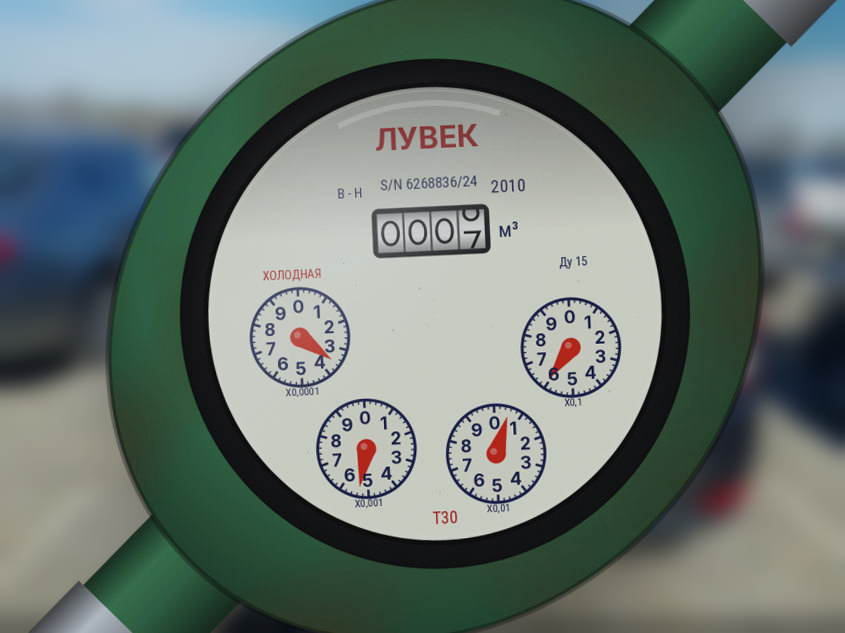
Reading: 6.6053 m³
